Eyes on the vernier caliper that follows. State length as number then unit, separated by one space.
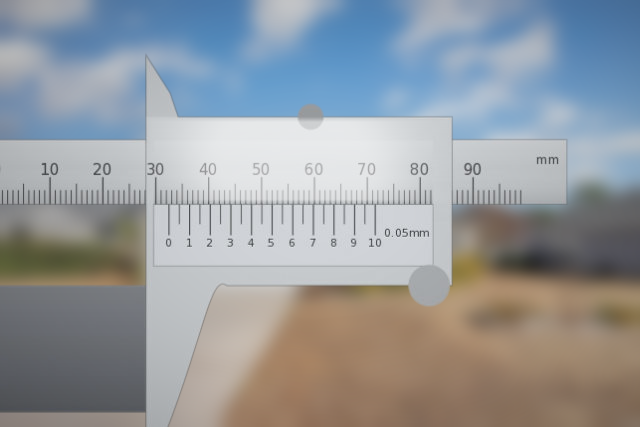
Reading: 32.5 mm
